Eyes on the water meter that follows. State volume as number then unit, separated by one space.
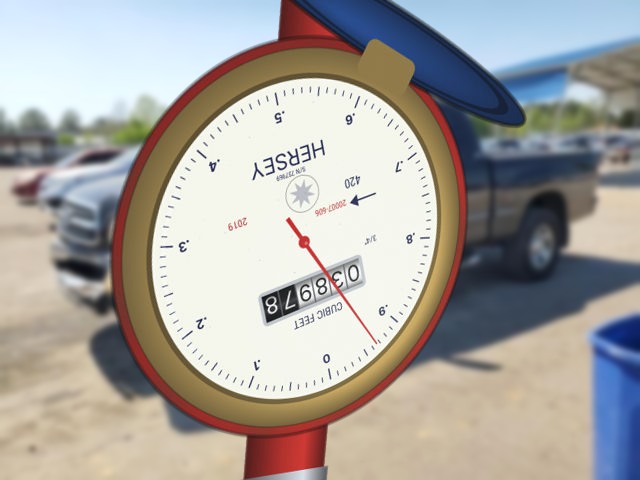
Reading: 38977.93 ft³
